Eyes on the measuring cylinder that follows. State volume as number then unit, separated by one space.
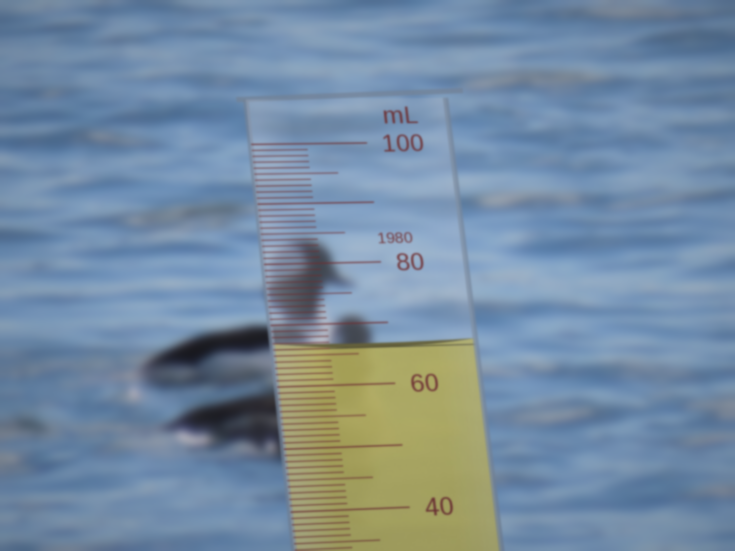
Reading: 66 mL
